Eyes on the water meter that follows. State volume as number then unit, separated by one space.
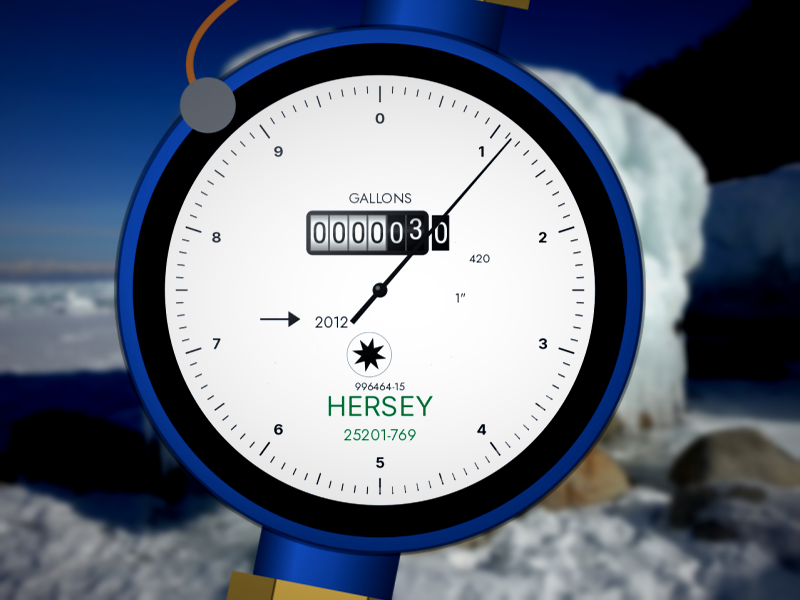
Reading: 31.1 gal
